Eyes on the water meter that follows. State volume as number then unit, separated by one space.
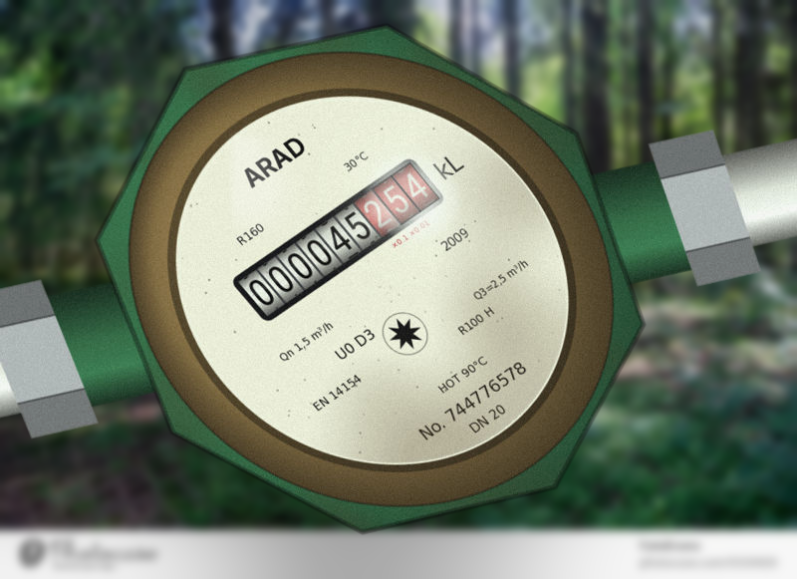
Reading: 45.254 kL
